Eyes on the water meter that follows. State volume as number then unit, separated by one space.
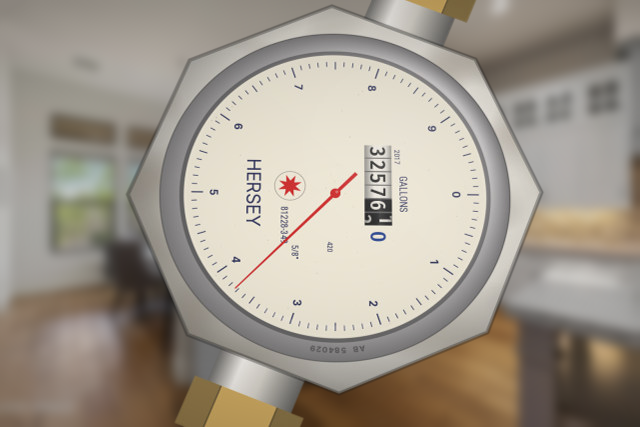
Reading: 3257613.7 gal
